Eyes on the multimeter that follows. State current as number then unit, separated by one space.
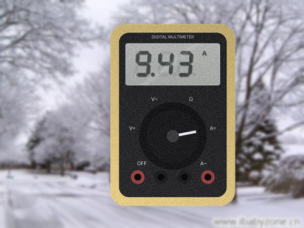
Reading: 9.43 A
